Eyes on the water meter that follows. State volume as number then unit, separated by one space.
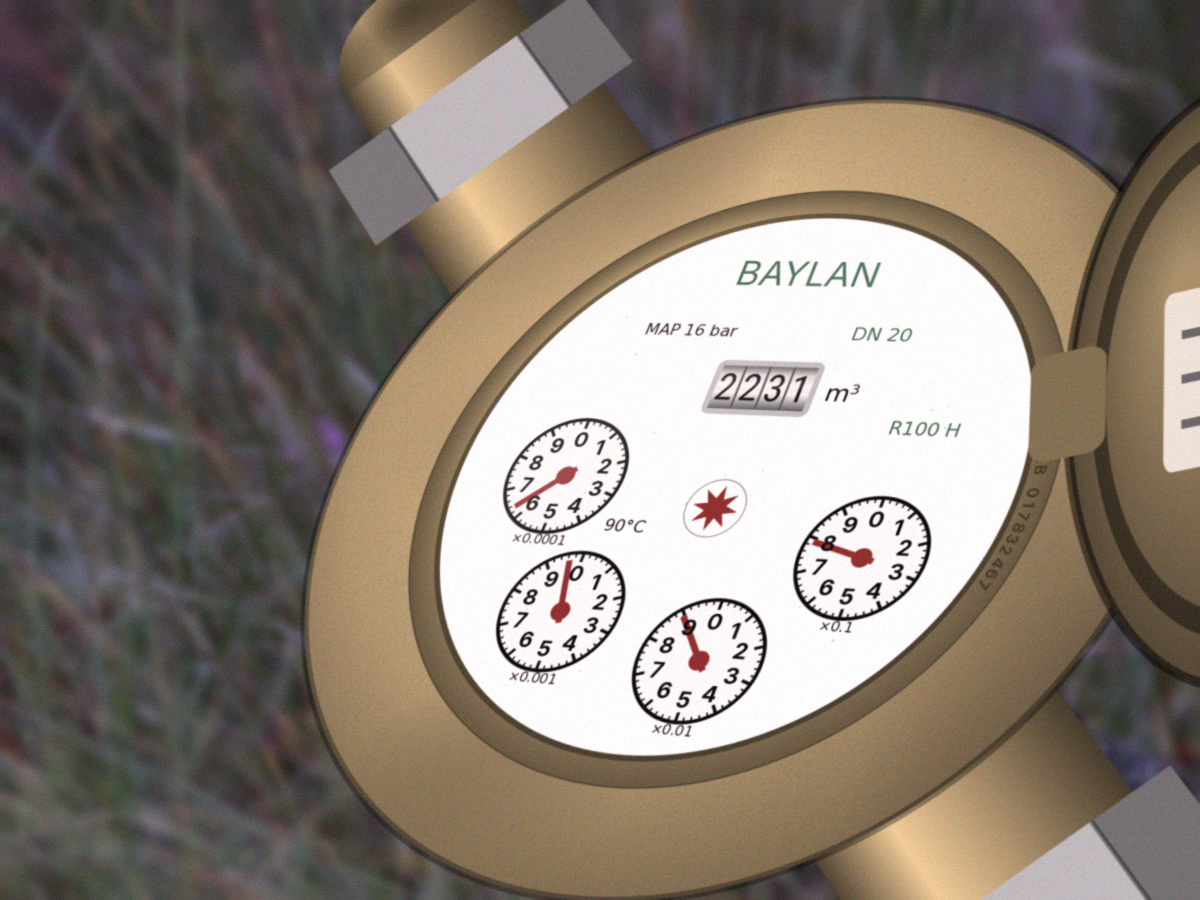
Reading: 2231.7896 m³
